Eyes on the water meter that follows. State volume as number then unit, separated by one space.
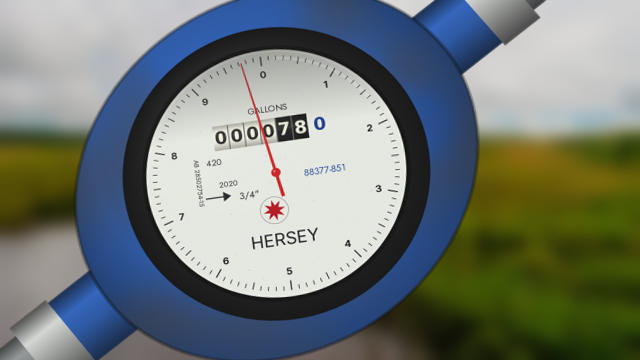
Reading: 779.7 gal
